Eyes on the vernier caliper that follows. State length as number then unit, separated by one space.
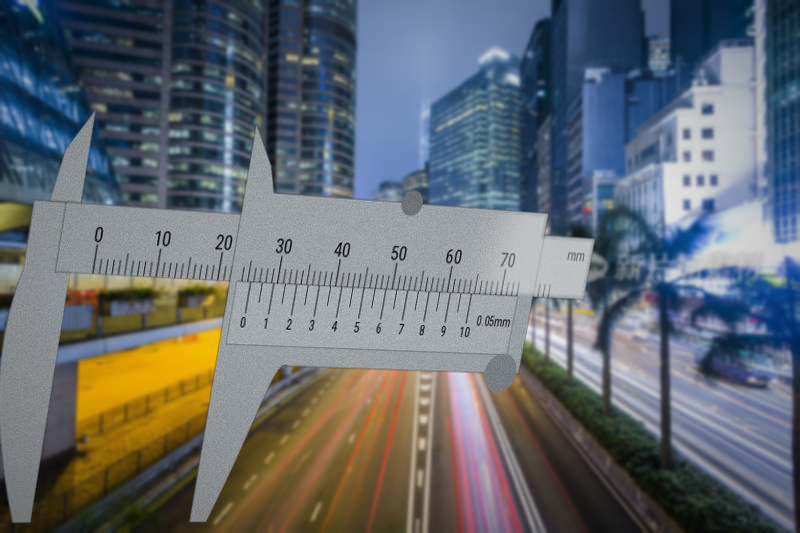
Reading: 25.5 mm
